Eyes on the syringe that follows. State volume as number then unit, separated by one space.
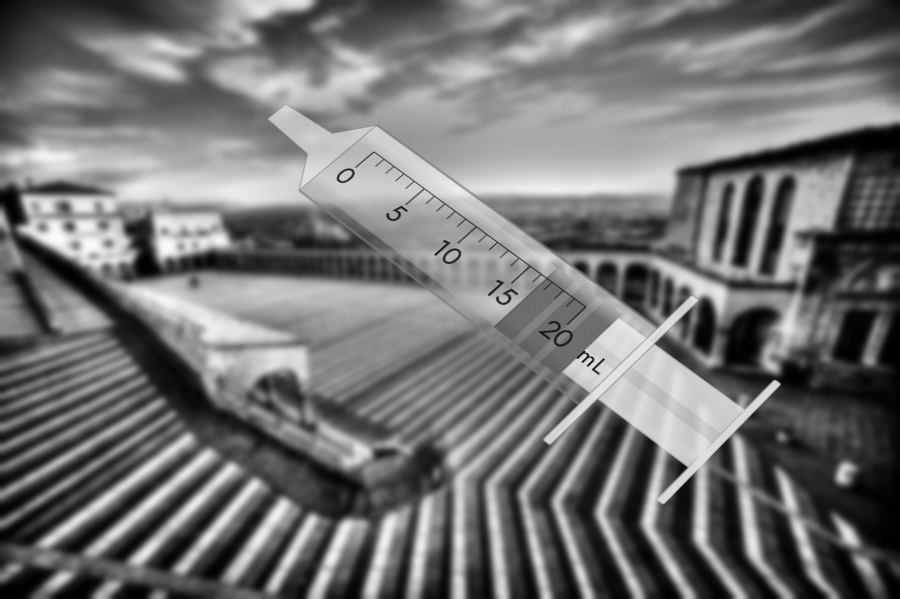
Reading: 16.5 mL
